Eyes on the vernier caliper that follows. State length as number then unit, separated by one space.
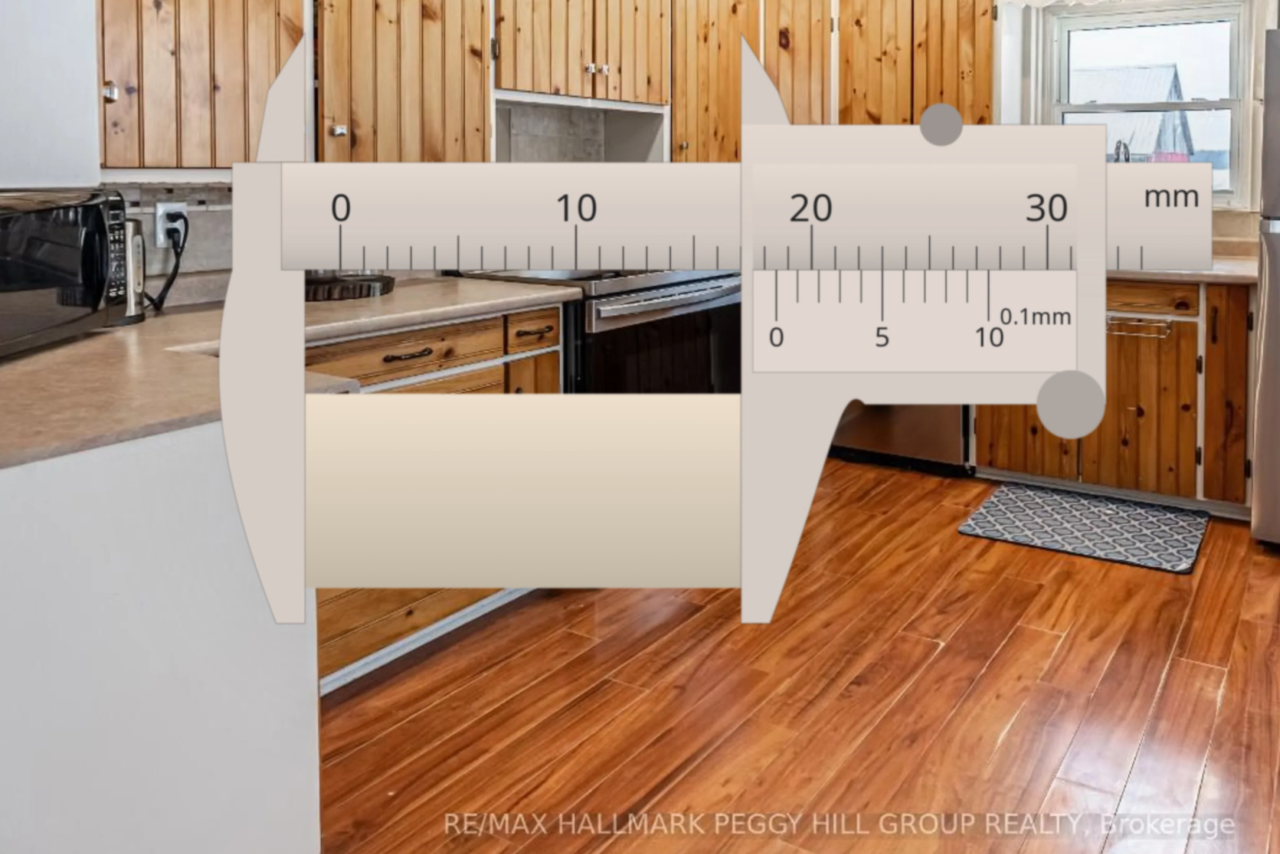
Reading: 18.5 mm
